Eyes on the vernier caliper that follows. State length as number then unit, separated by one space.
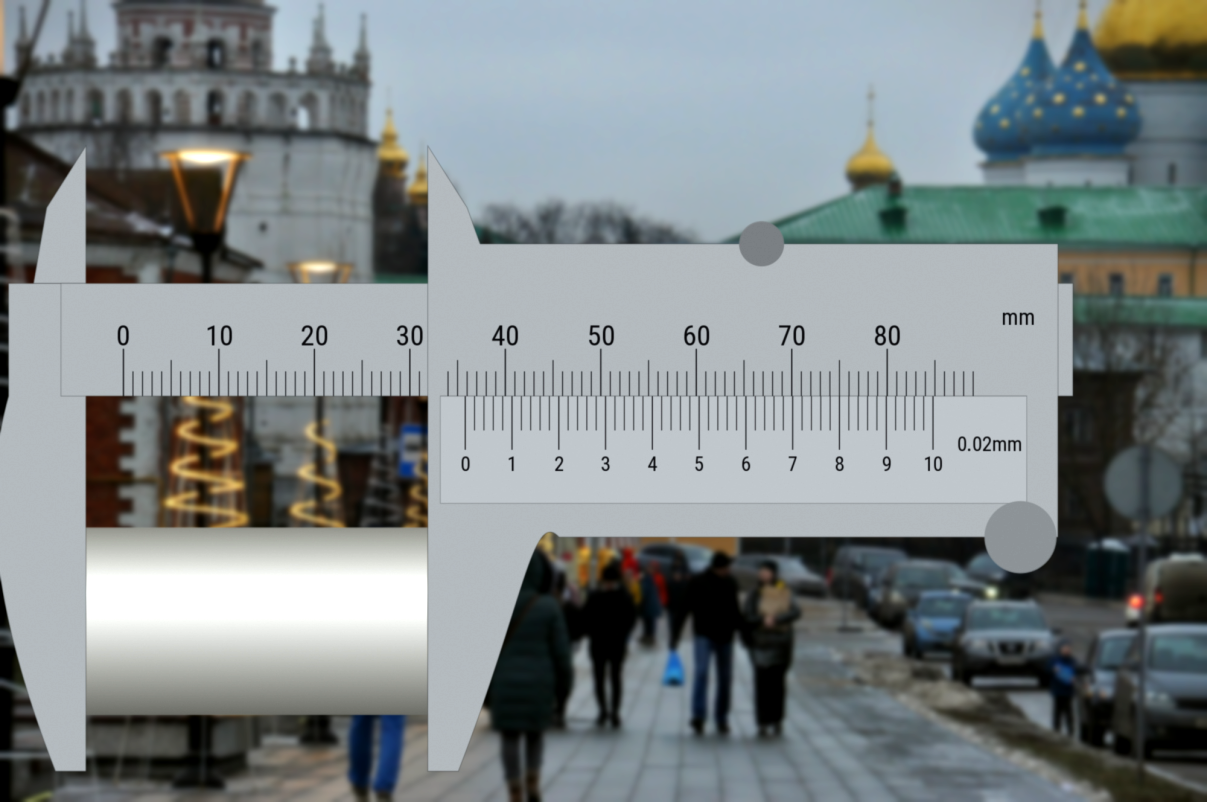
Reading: 35.8 mm
